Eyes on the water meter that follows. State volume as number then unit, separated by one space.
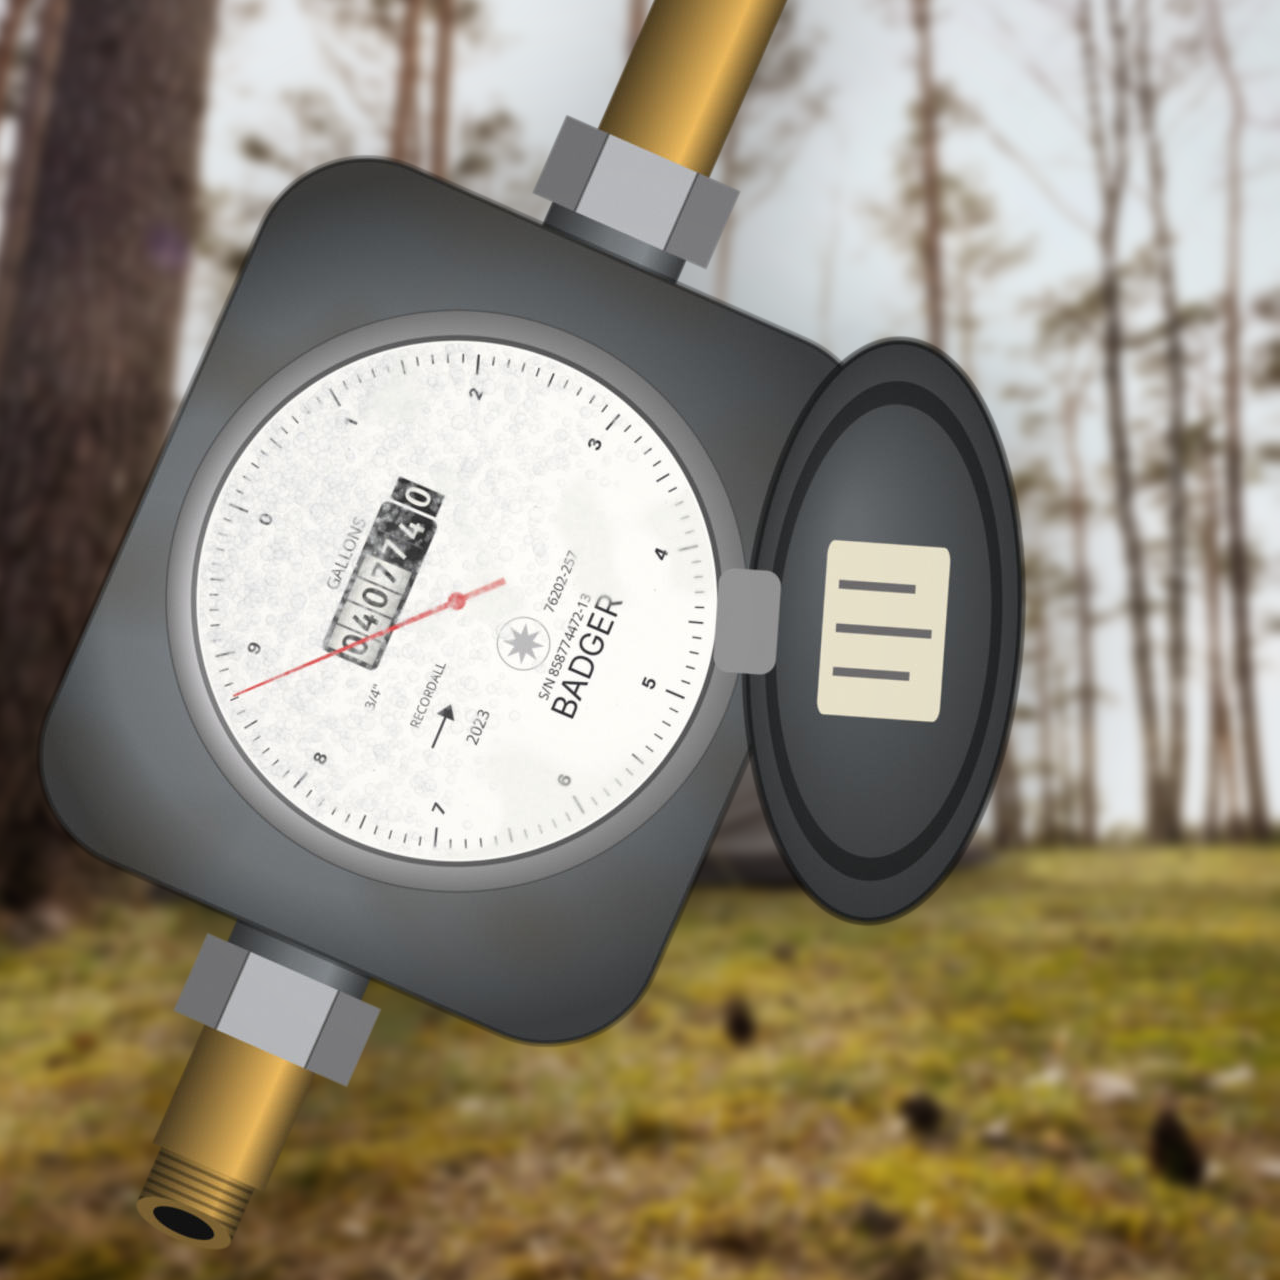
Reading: 407738.7 gal
